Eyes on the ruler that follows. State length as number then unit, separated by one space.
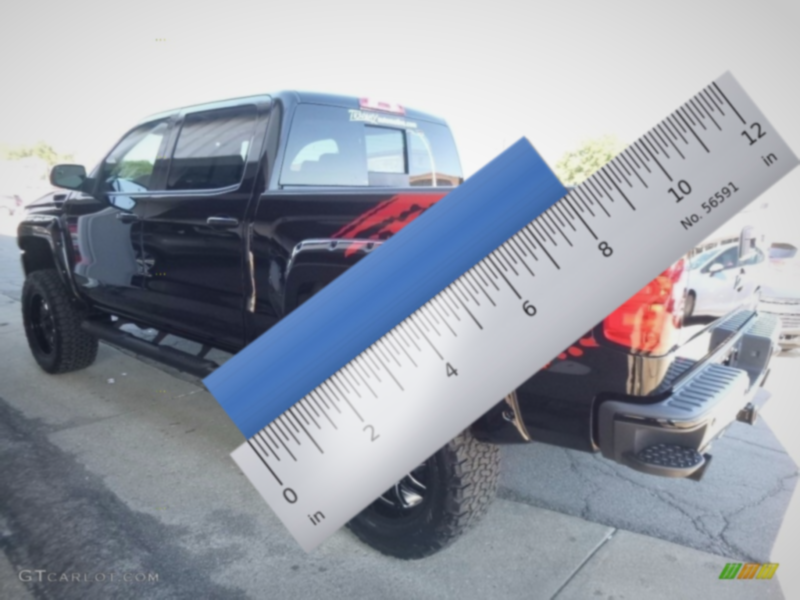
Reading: 8.125 in
